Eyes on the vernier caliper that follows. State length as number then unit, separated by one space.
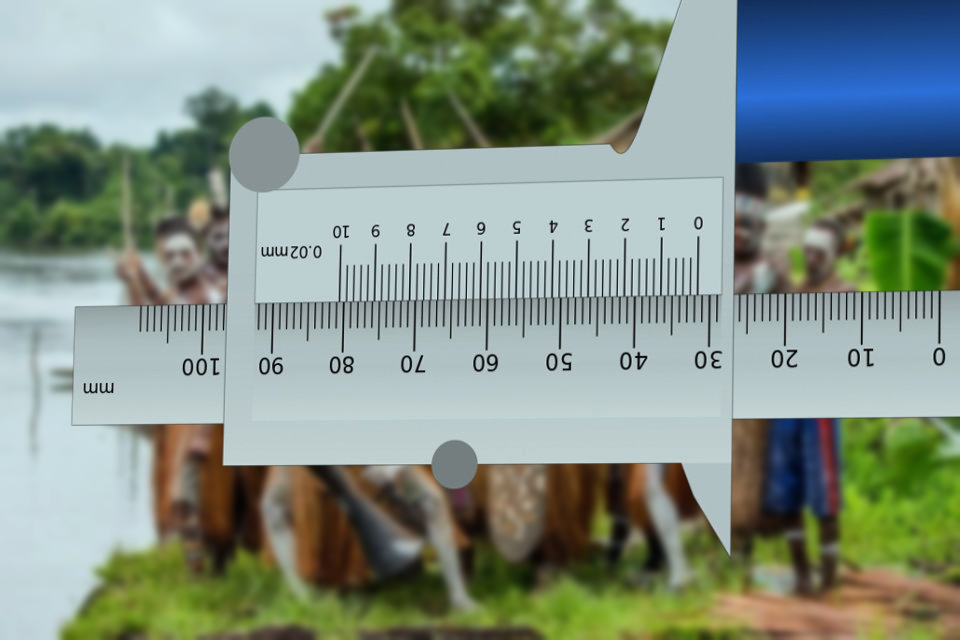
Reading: 31.6 mm
